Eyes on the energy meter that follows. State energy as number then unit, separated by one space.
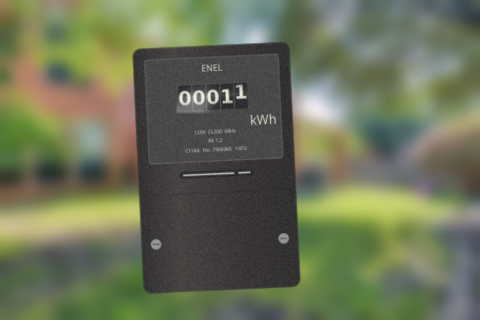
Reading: 11 kWh
